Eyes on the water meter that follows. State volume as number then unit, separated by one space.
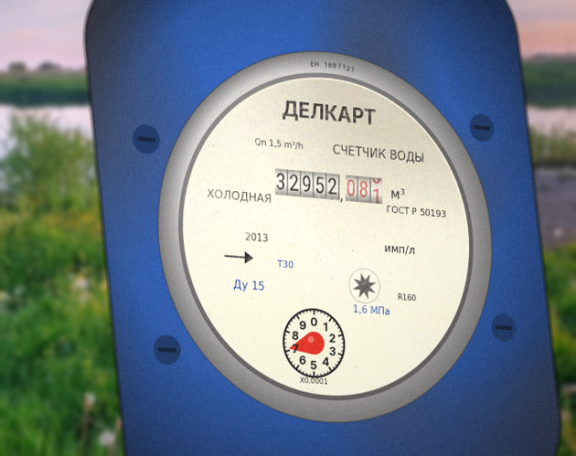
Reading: 32952.0807 m³
